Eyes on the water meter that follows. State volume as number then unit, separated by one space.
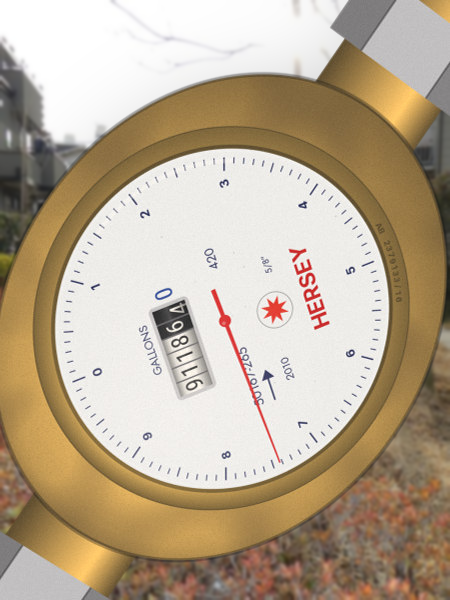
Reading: 9118637.4 gal
